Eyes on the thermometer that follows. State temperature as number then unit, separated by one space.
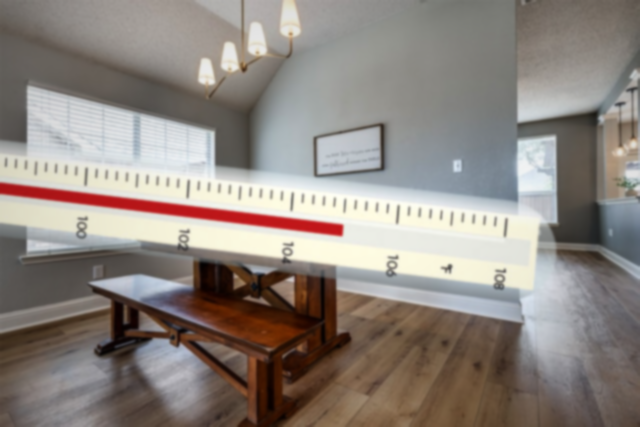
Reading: 105 °F
